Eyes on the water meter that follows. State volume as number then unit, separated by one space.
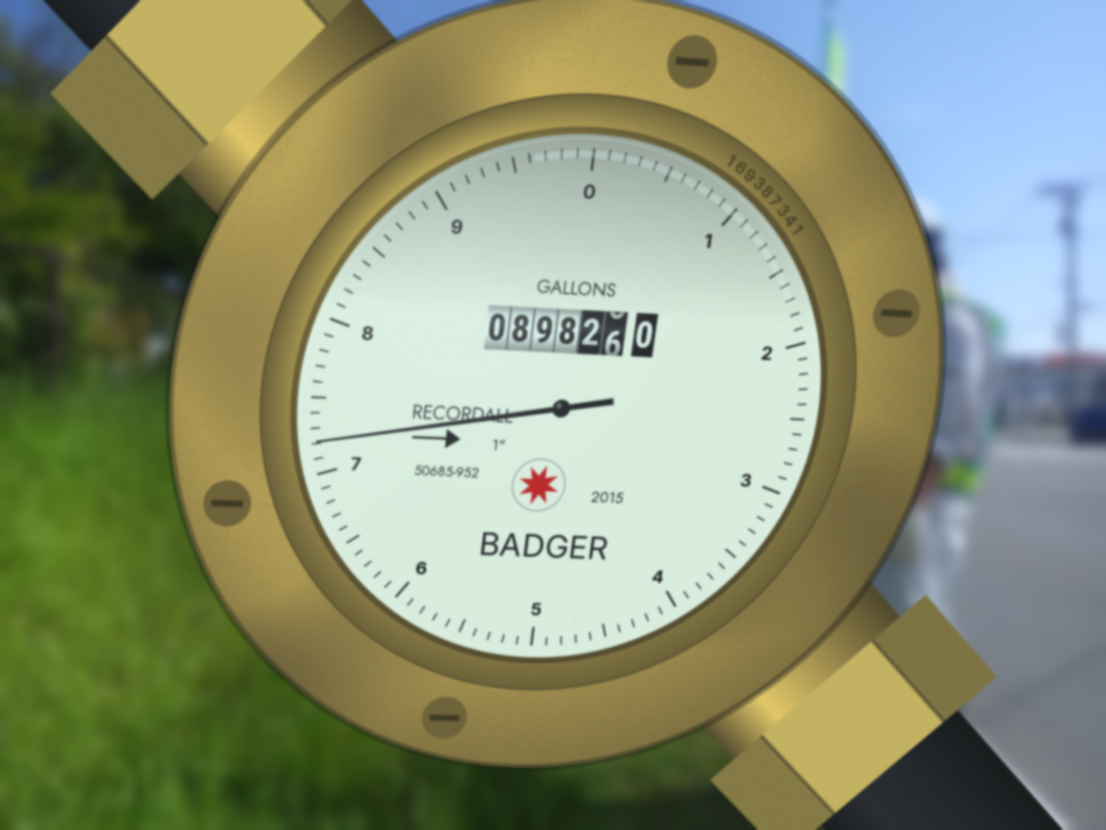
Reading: 898257.2 gal
